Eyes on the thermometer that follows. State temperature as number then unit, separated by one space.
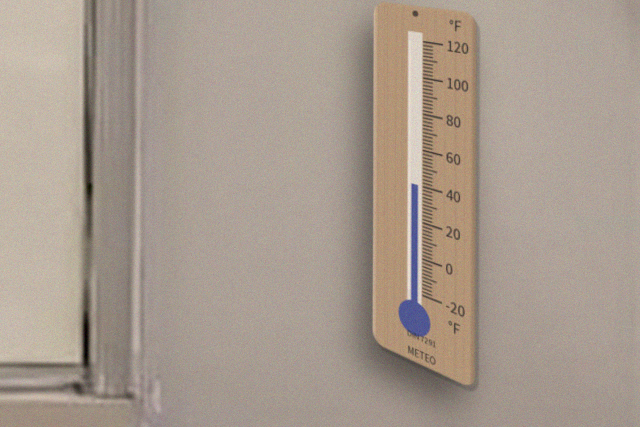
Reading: 40 °F
